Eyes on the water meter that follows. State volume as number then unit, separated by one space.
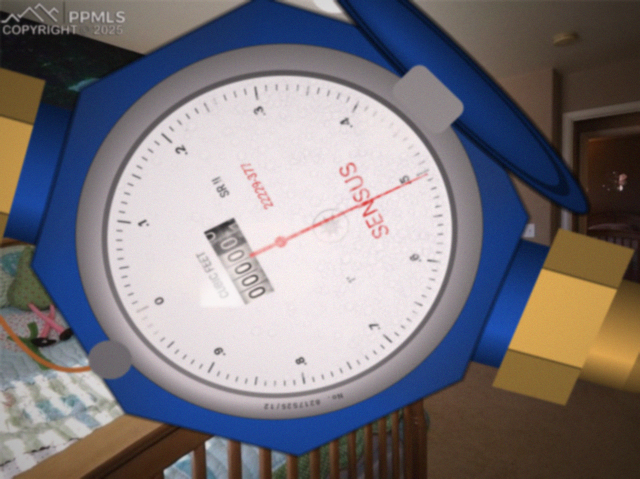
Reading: 0.50 ft³
